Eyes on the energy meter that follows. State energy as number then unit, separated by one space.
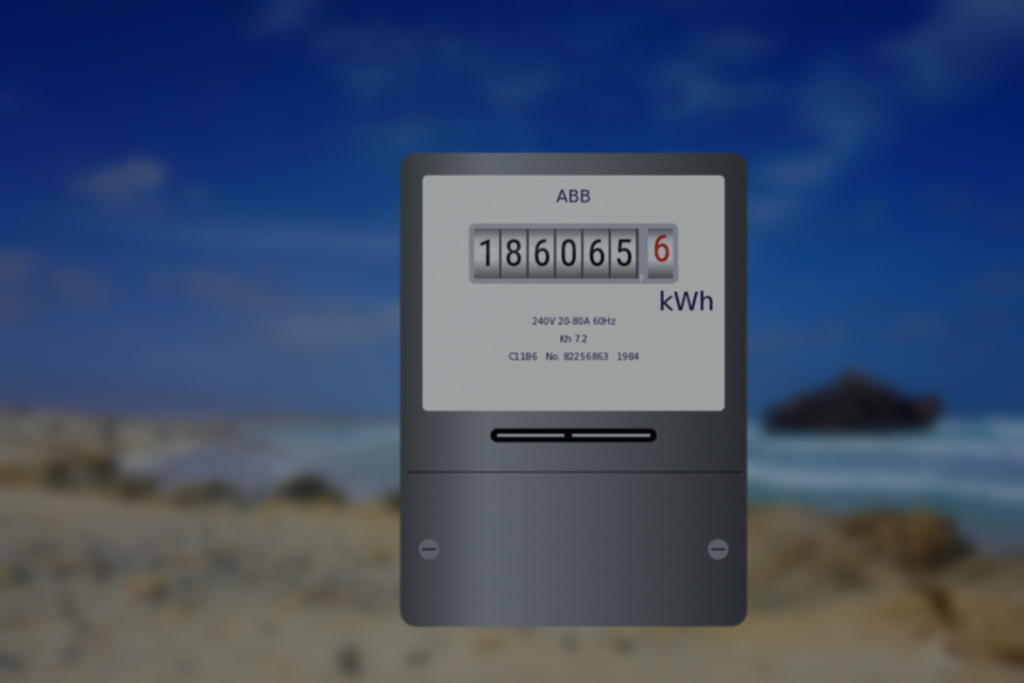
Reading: 186065.6 kWh
